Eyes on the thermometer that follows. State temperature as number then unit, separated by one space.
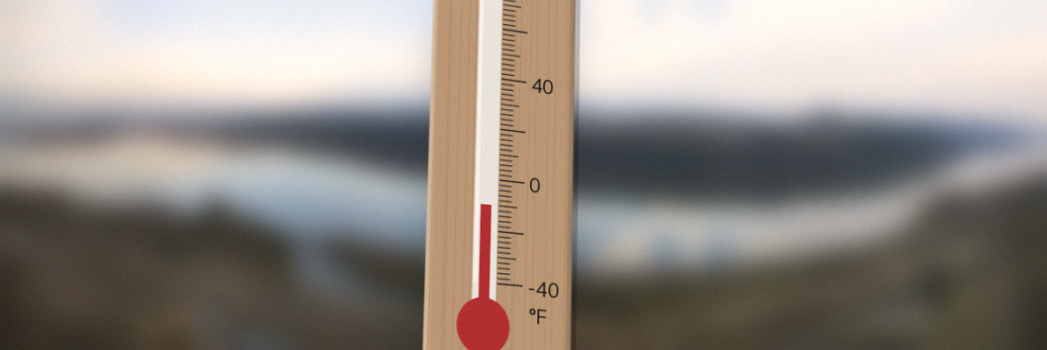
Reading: -10 °F
